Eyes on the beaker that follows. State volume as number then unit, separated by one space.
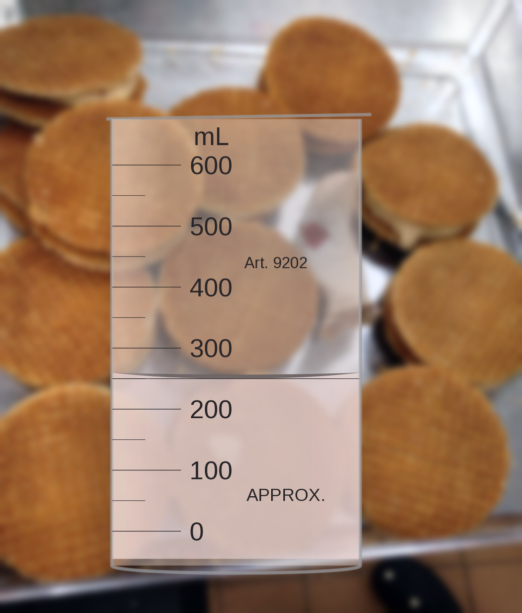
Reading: 250 mL
